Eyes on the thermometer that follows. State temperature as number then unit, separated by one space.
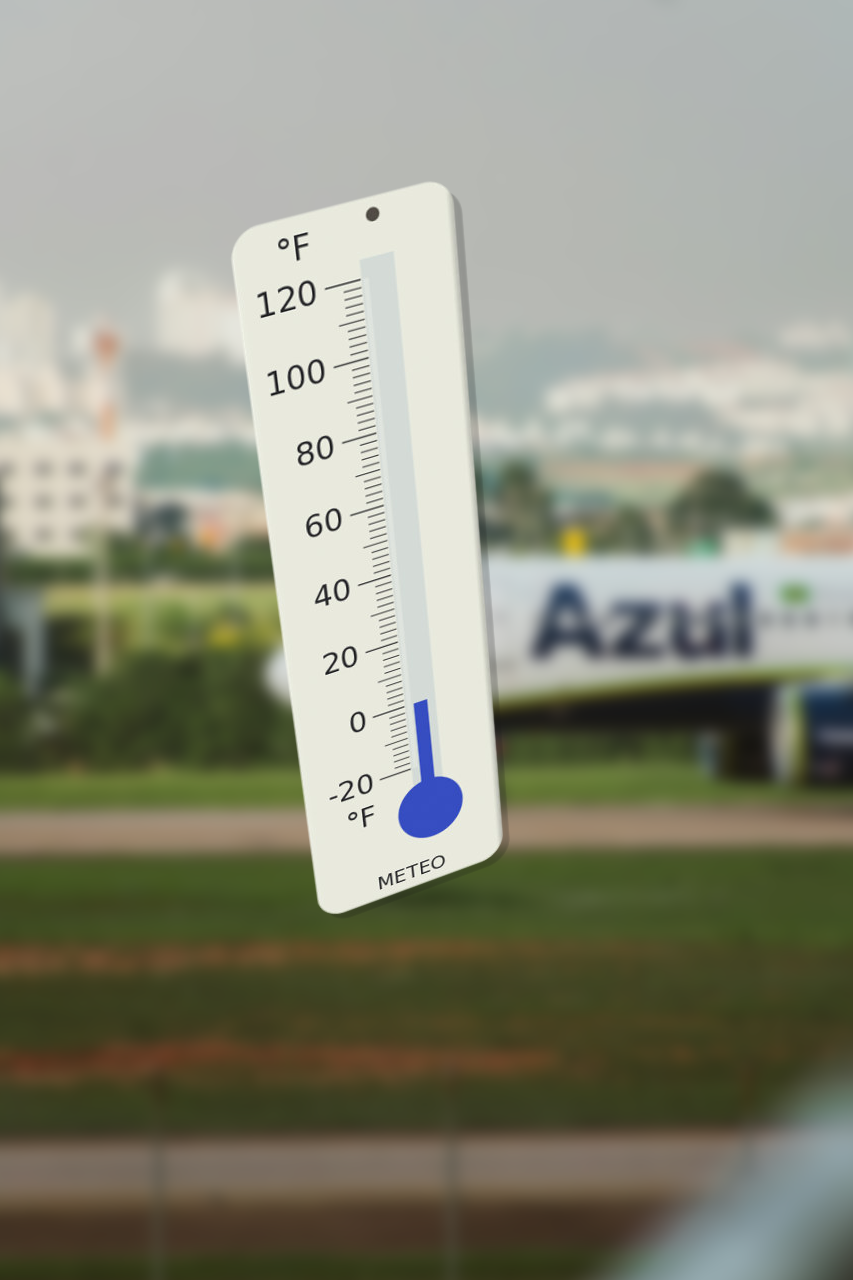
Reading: 0 °F
